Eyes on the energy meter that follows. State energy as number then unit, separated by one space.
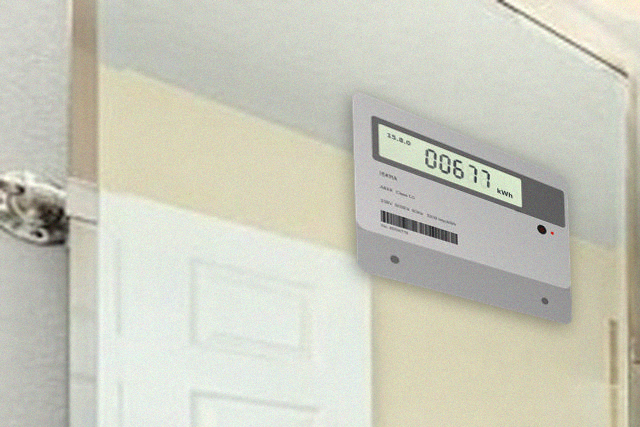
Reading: 677 kWh
